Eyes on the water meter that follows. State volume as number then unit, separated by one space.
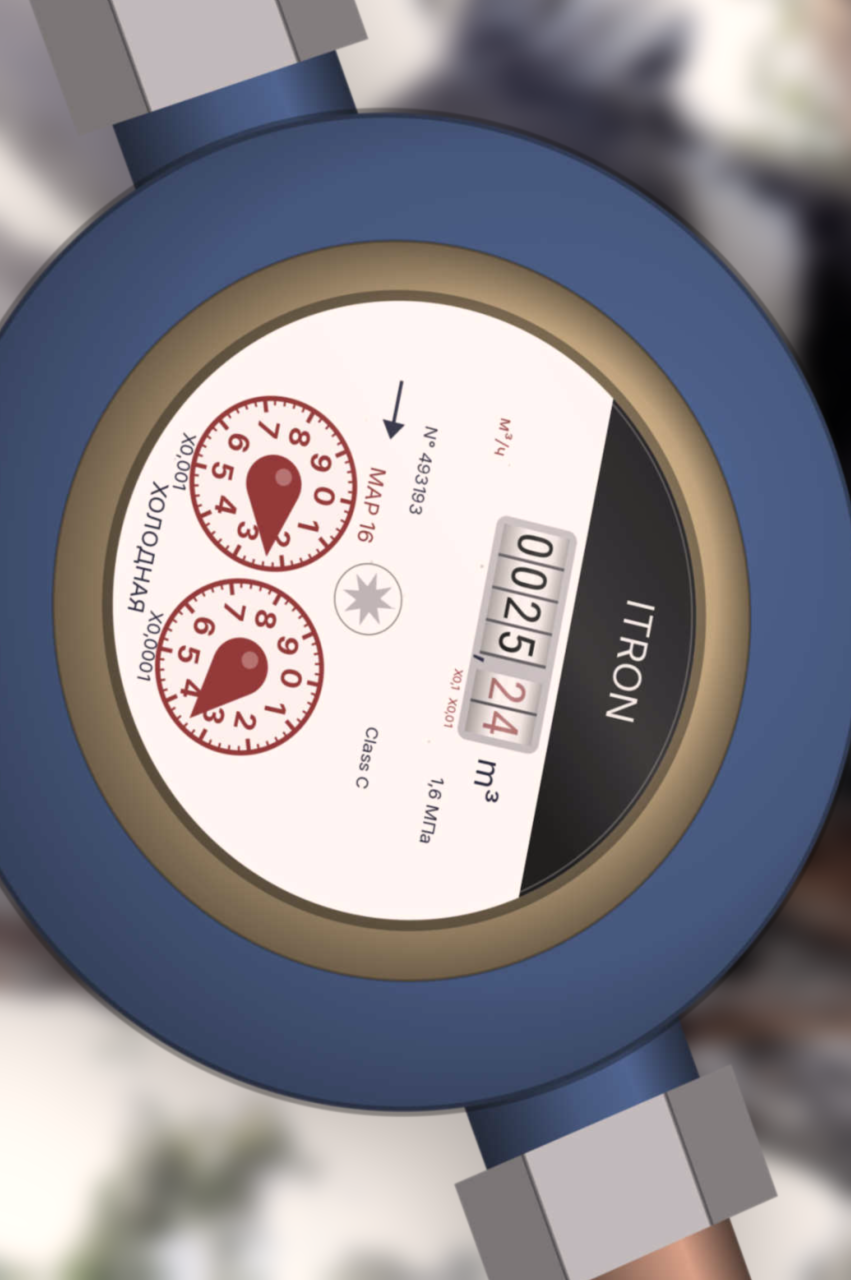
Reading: 25.2423 m³
